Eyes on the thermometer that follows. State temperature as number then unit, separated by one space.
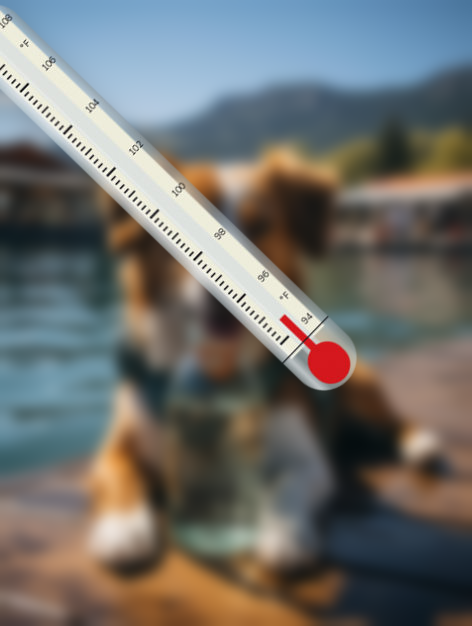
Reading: 94.6 °F
